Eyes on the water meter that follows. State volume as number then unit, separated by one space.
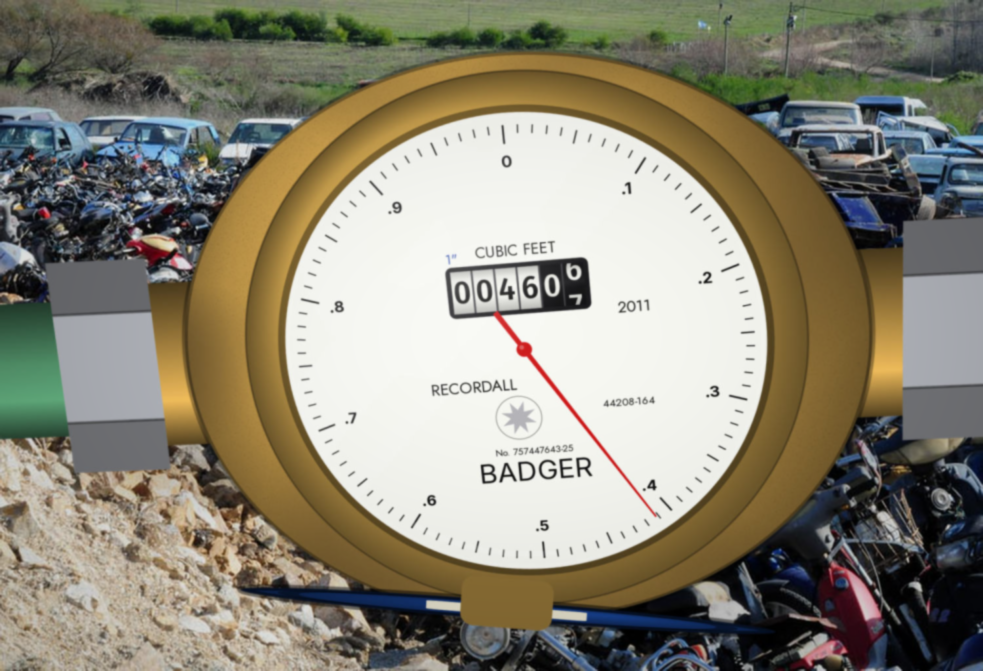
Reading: 4606.41 ft³
